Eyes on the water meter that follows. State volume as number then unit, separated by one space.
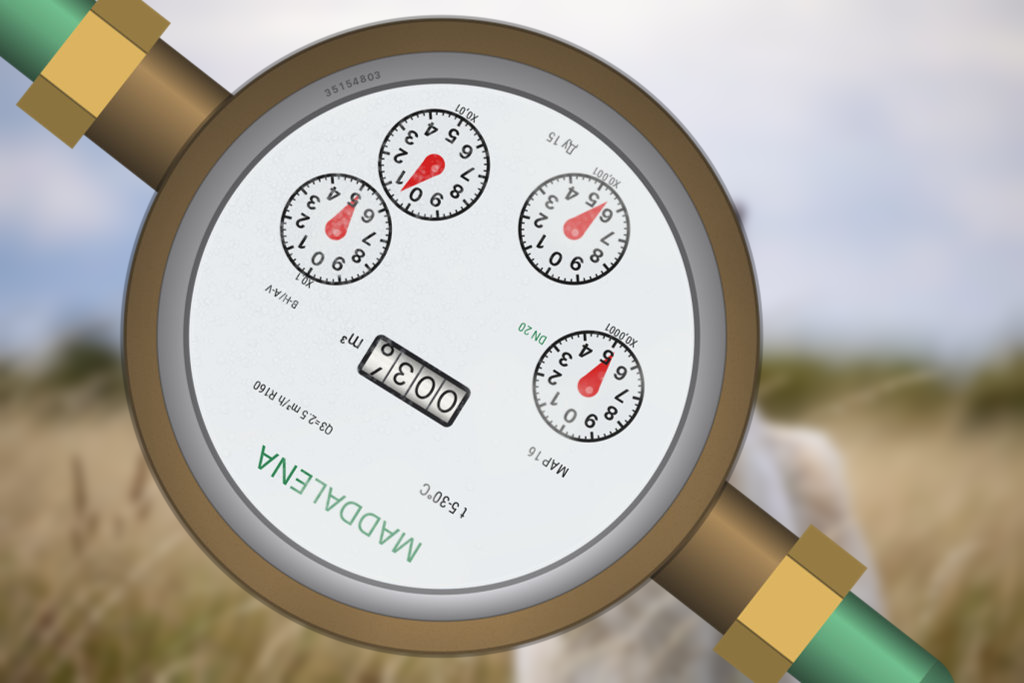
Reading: 37.5055 m³
